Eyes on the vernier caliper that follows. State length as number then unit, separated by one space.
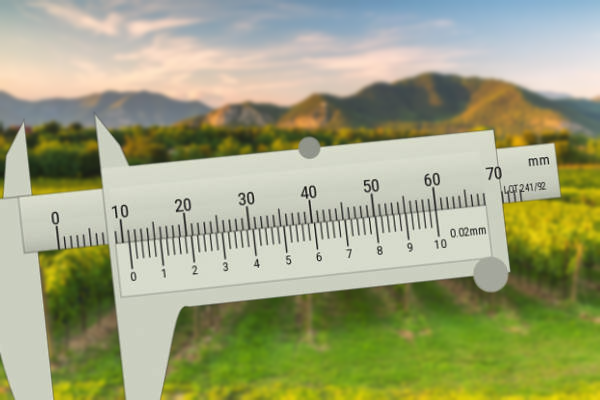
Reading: 11.0 mm
